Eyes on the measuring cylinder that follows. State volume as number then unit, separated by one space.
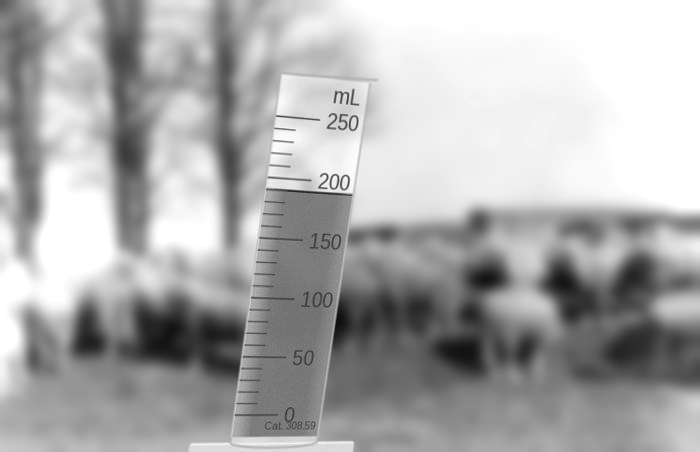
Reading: 190 mL
